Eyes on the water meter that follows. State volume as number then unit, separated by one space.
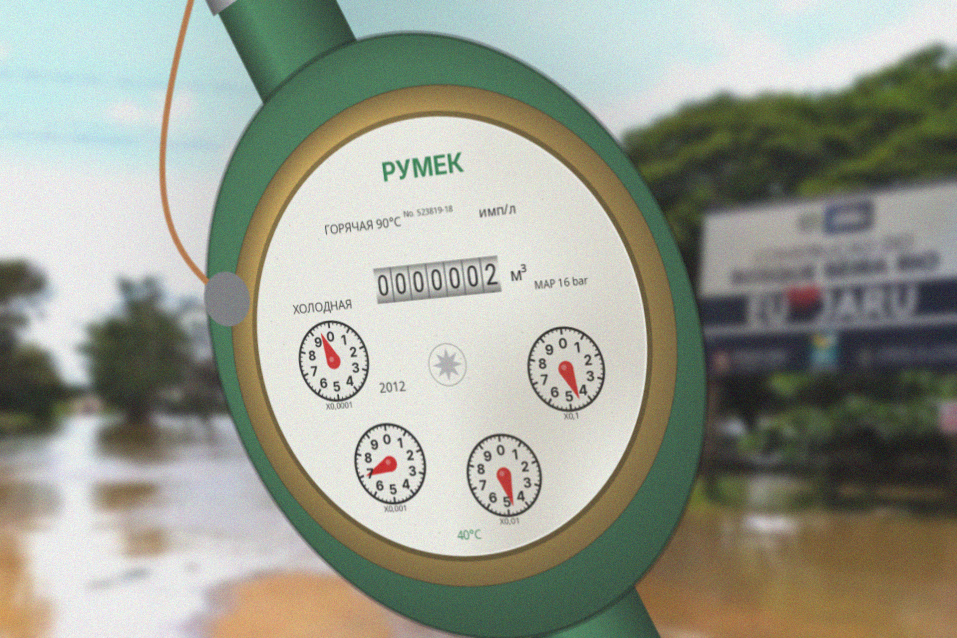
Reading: 2.4469 m³
